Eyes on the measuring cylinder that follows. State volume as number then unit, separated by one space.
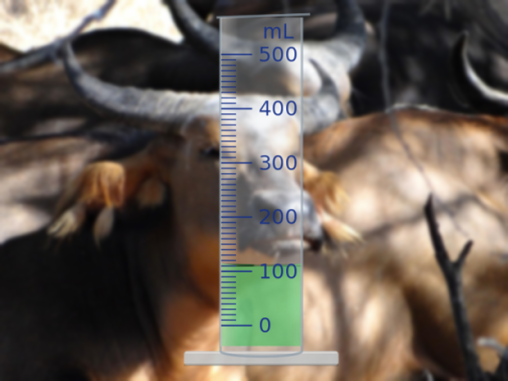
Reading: 110 mL
